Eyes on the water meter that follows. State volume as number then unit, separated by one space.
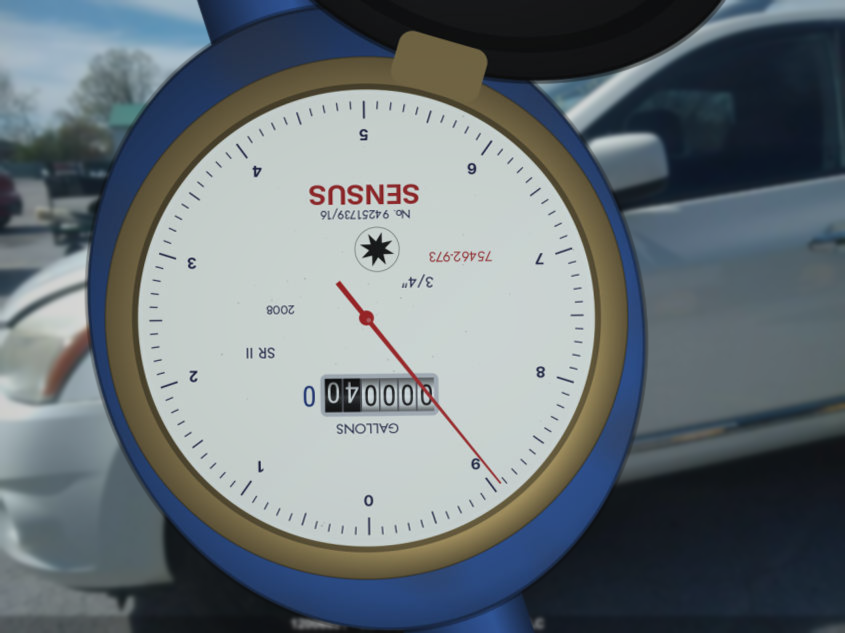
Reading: 398.9 gal
